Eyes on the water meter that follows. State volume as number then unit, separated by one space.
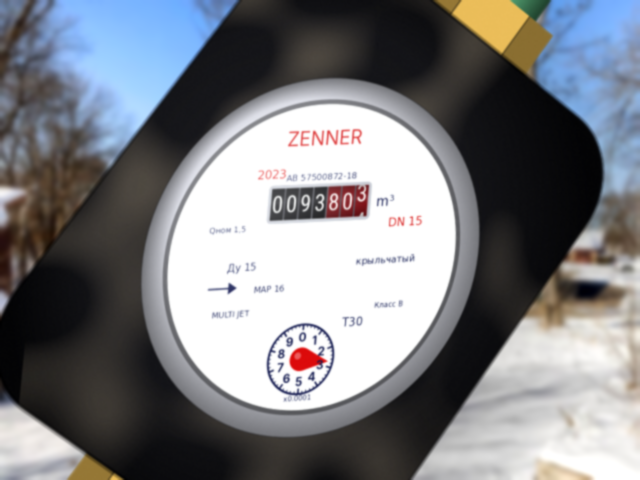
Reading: 93.8032 m³
